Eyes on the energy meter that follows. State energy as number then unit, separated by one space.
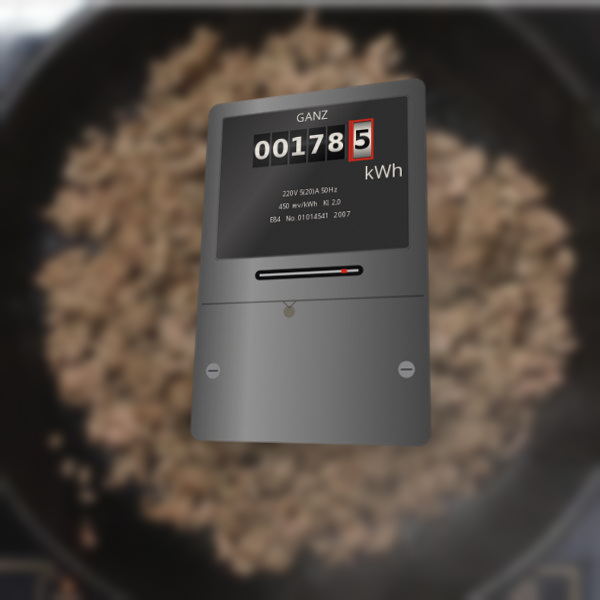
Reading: 178.5 kWh
